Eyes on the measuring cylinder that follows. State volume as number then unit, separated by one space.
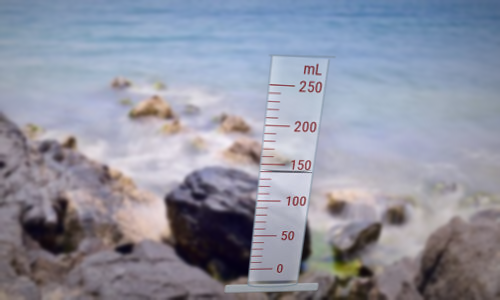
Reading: 140 mL
